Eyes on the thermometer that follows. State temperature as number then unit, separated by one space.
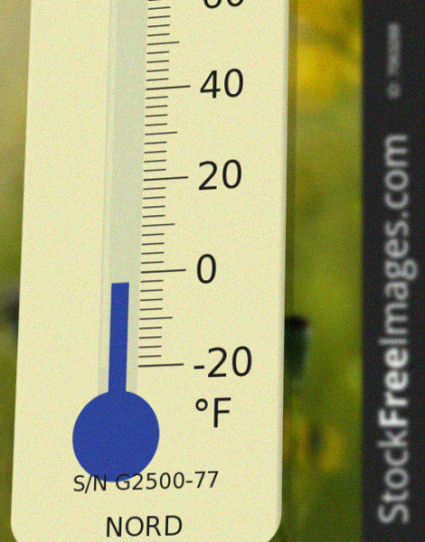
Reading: -2 °F
